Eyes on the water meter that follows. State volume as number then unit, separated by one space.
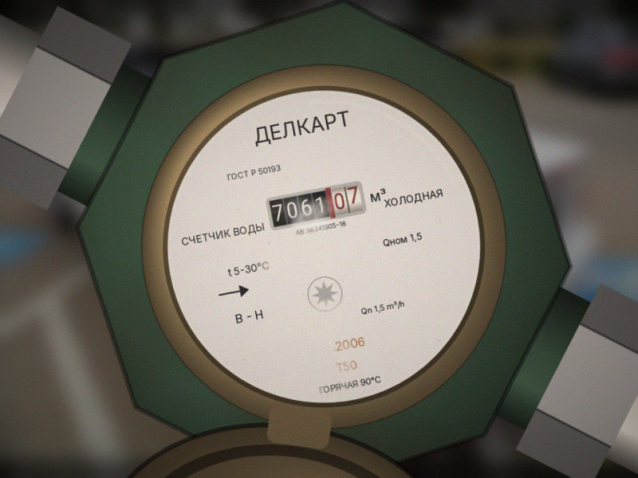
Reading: 7061.07 m³
